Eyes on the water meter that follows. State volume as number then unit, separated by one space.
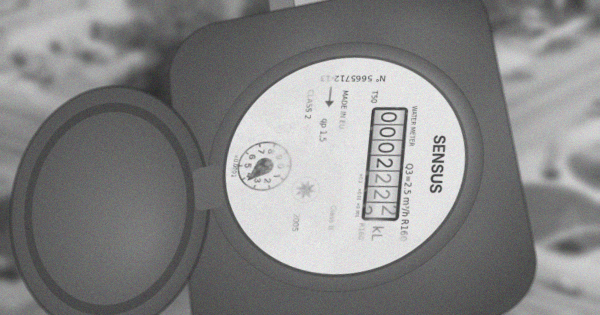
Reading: 2.2223 kL
